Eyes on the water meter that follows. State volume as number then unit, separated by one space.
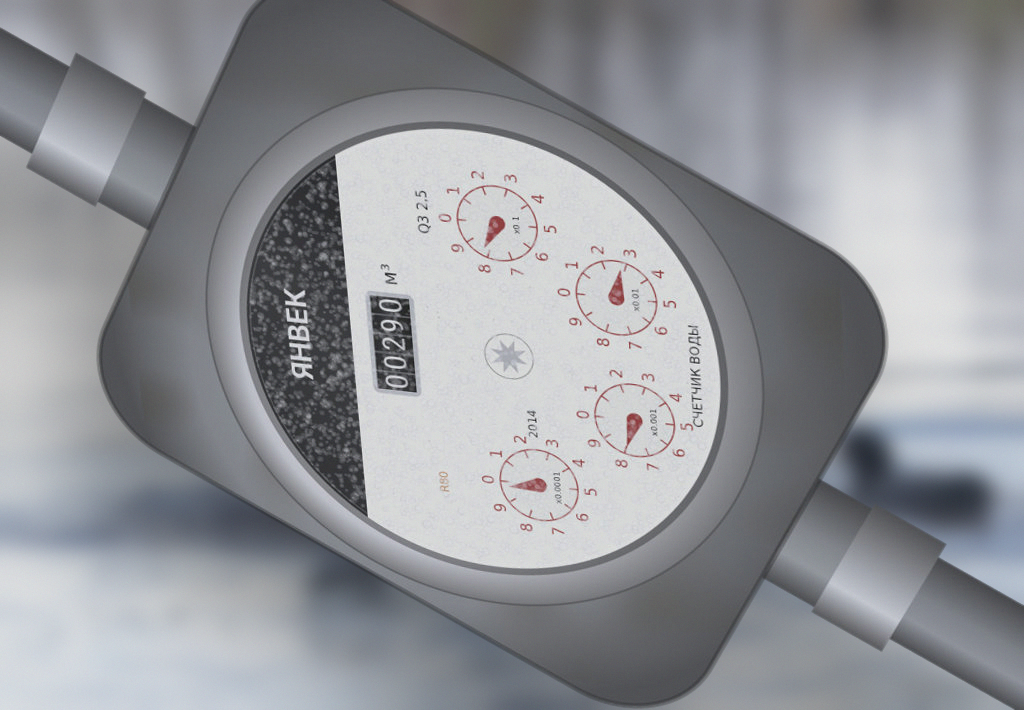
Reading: 290.8279 m³
